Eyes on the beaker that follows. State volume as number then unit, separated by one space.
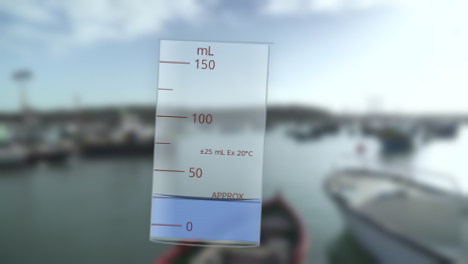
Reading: 25 mL
